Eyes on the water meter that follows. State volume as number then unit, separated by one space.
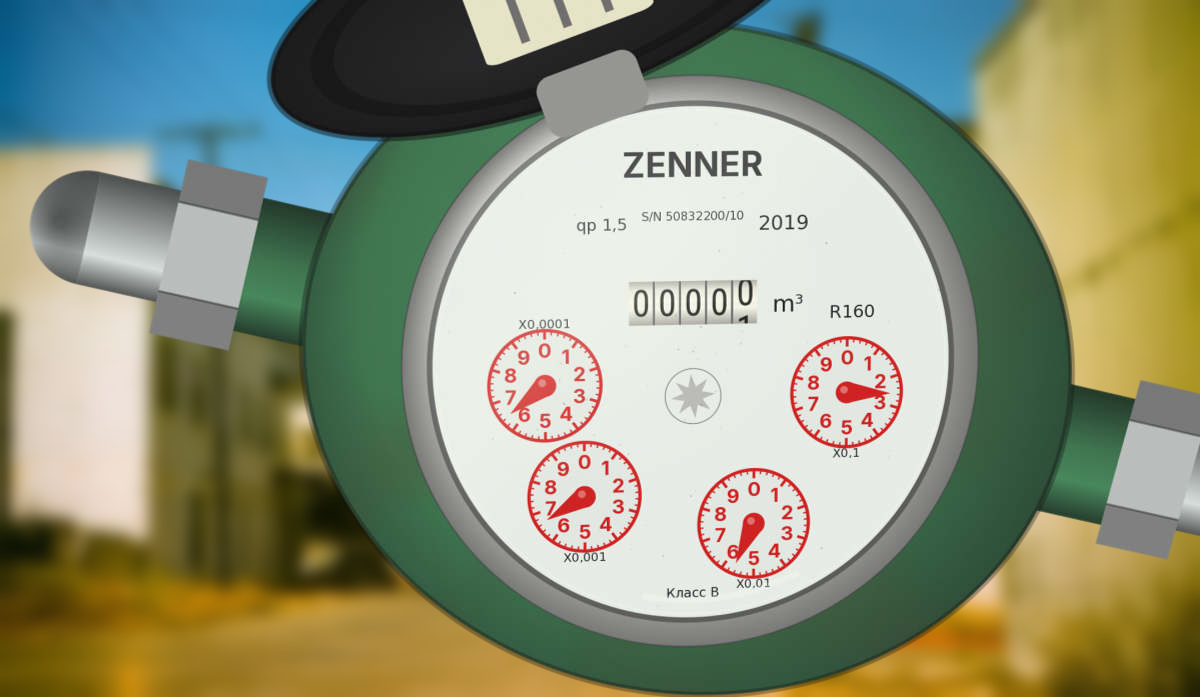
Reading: 0.2566 m³
